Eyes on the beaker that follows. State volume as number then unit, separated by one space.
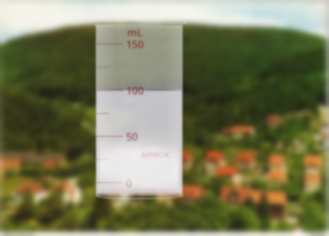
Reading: 100 mL
